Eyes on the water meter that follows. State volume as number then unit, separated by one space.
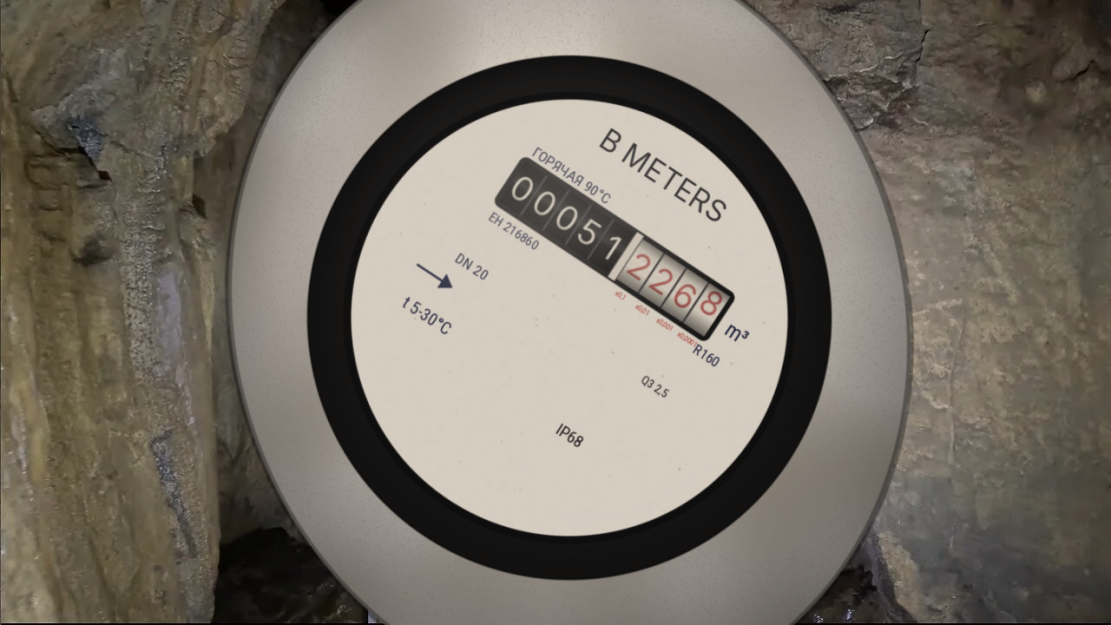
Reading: 51.2268 m³
